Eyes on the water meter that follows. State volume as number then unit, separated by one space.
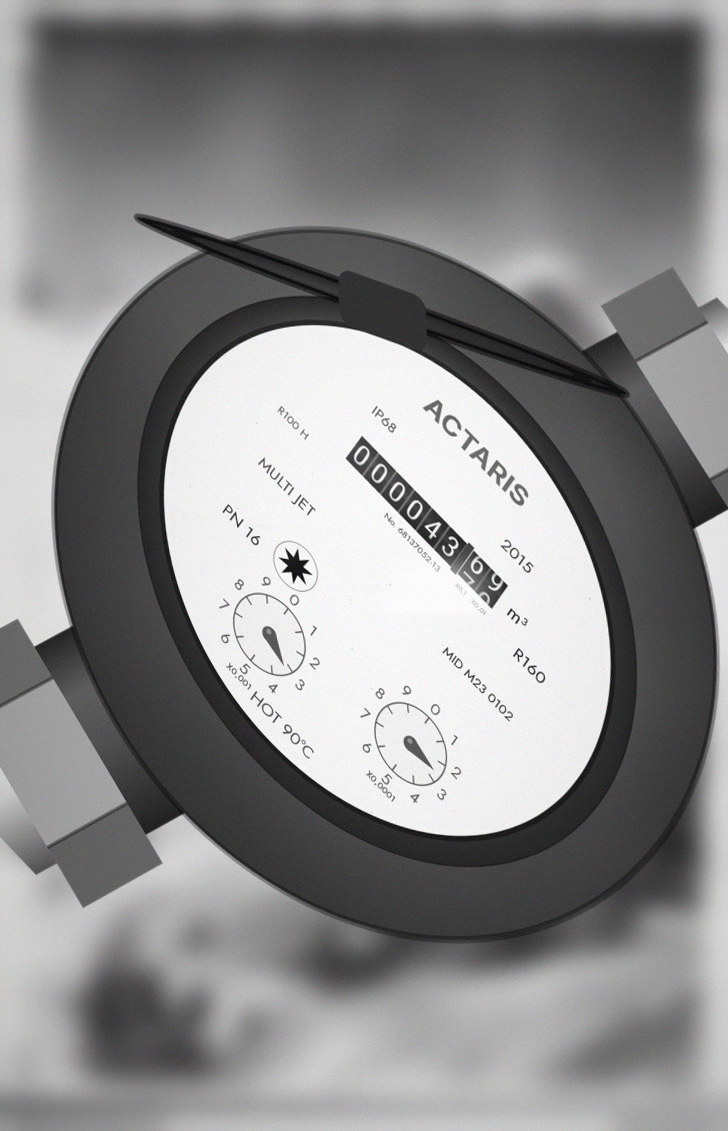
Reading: 43.6932 m³
